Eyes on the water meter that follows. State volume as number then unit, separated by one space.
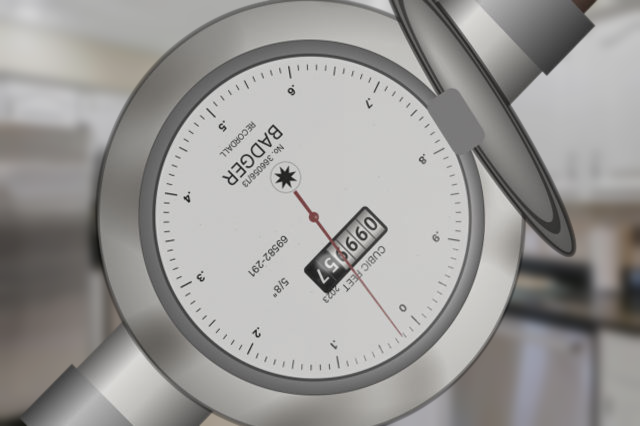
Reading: 99957.02 ft³
